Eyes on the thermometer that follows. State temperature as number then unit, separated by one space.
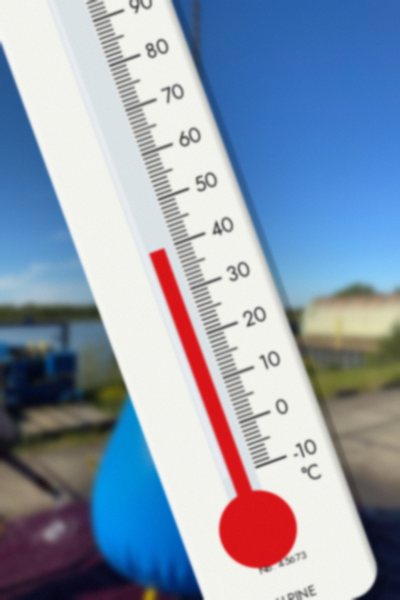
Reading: 40 °C
